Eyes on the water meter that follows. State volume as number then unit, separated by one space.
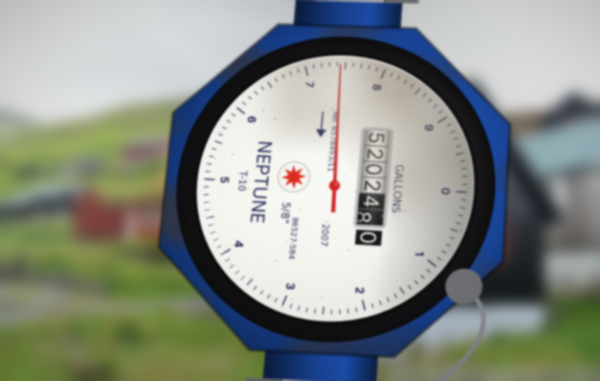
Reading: 5202477.4 gal
